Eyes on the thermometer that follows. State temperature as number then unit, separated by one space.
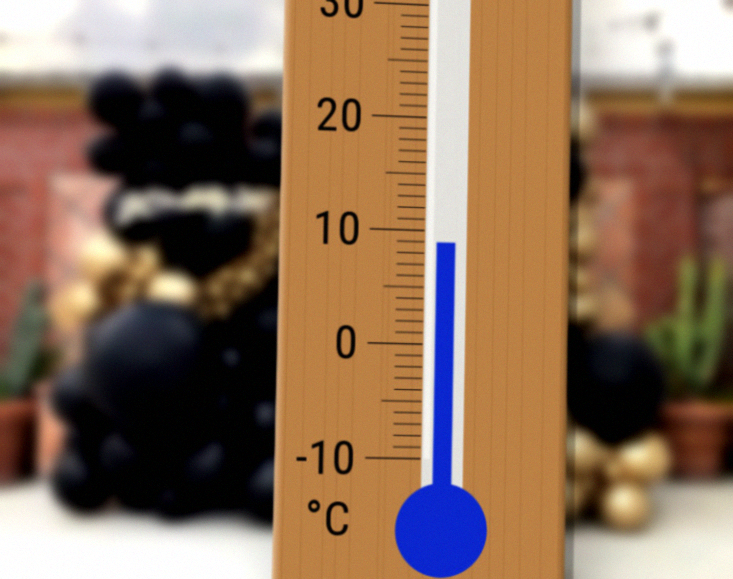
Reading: 9 °C
